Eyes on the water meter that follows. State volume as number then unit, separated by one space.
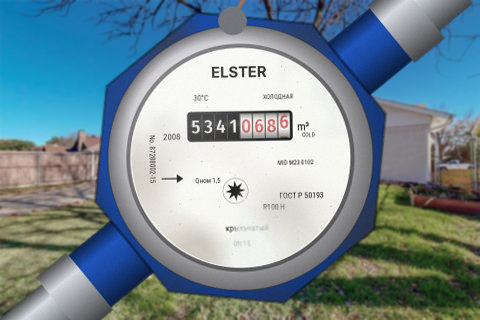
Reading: 5341.0686 m³
